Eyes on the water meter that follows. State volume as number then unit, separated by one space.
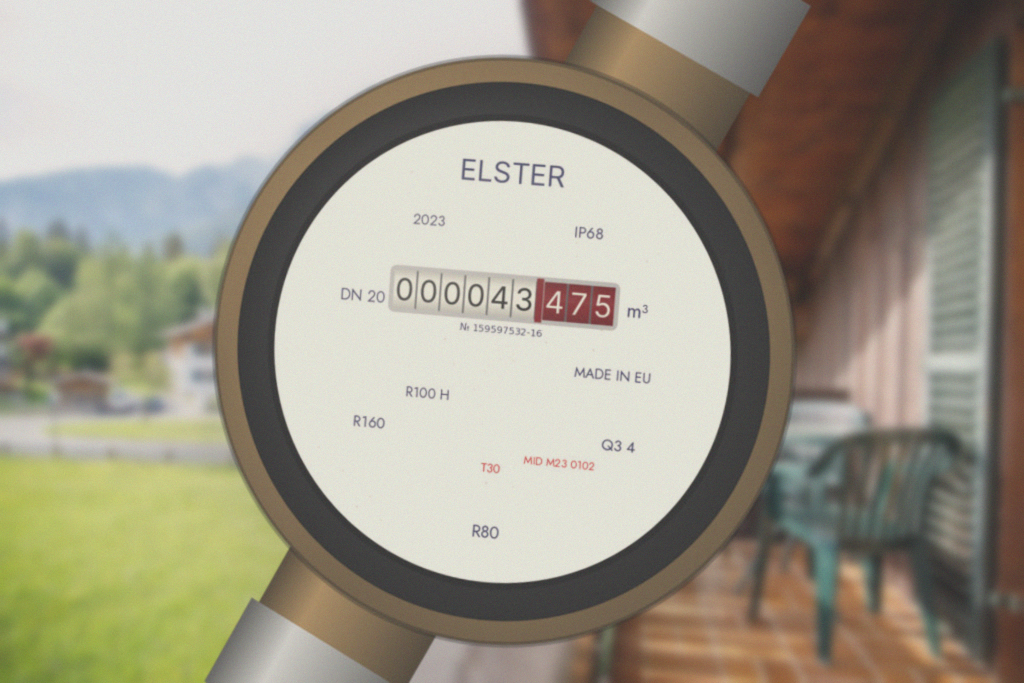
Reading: 43.475 m³
